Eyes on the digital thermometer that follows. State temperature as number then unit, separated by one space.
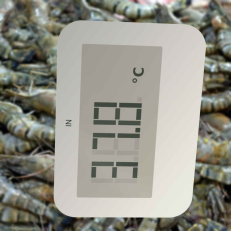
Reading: 37.8 °C
